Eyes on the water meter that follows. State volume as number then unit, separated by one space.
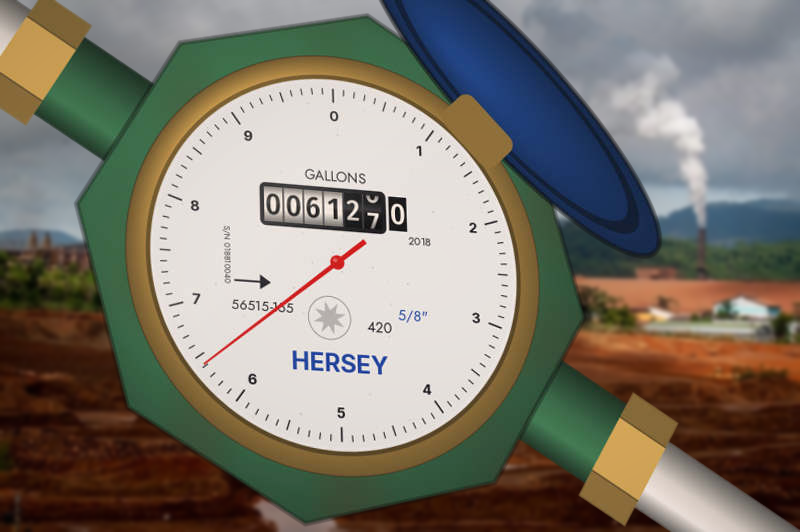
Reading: 61266.4 gal
